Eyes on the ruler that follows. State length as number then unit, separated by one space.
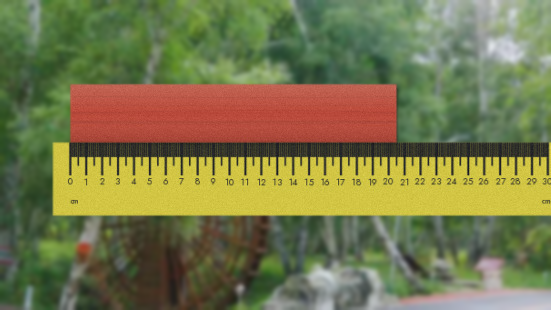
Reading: 20.5 cm
